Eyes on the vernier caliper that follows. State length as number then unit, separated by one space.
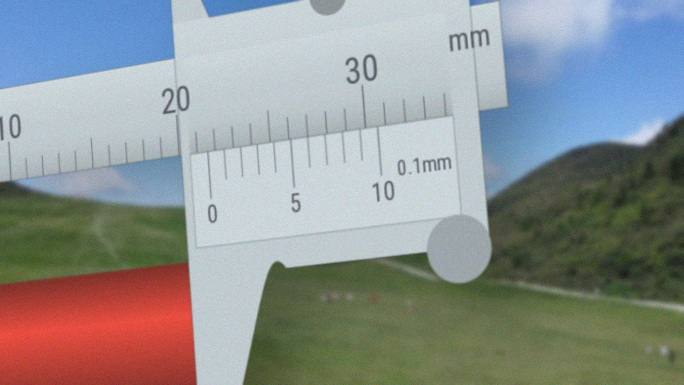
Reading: 21.6 mm
